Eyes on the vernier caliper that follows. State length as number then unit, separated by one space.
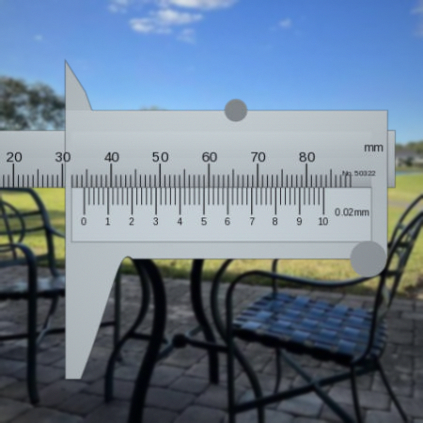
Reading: 34.5 mm
